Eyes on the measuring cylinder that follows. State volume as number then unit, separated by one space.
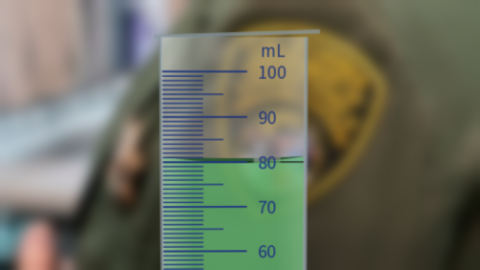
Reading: 80 mL
